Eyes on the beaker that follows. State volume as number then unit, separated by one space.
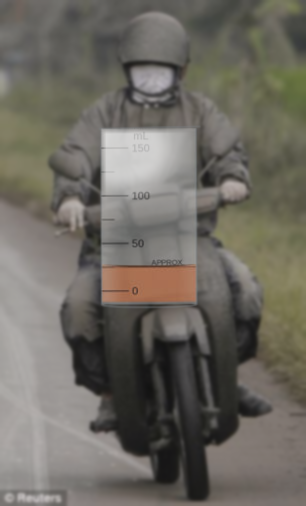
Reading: 25 mL
